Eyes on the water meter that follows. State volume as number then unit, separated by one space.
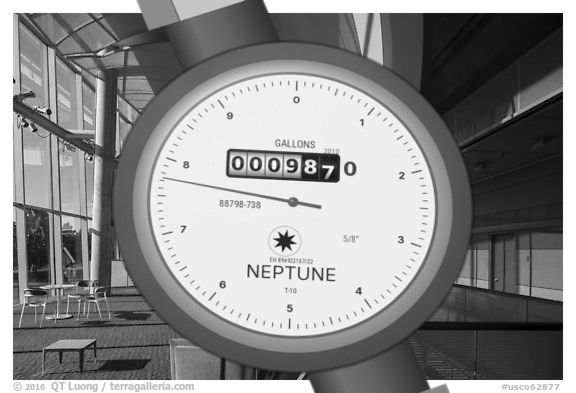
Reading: 9867.7 gal
